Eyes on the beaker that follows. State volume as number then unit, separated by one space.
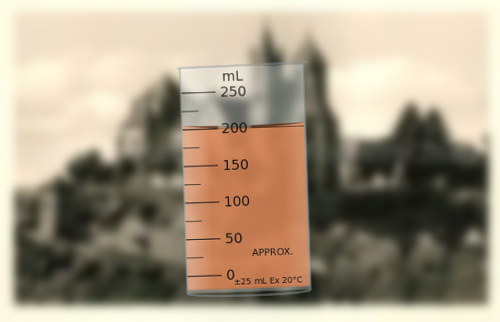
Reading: 200 mL
